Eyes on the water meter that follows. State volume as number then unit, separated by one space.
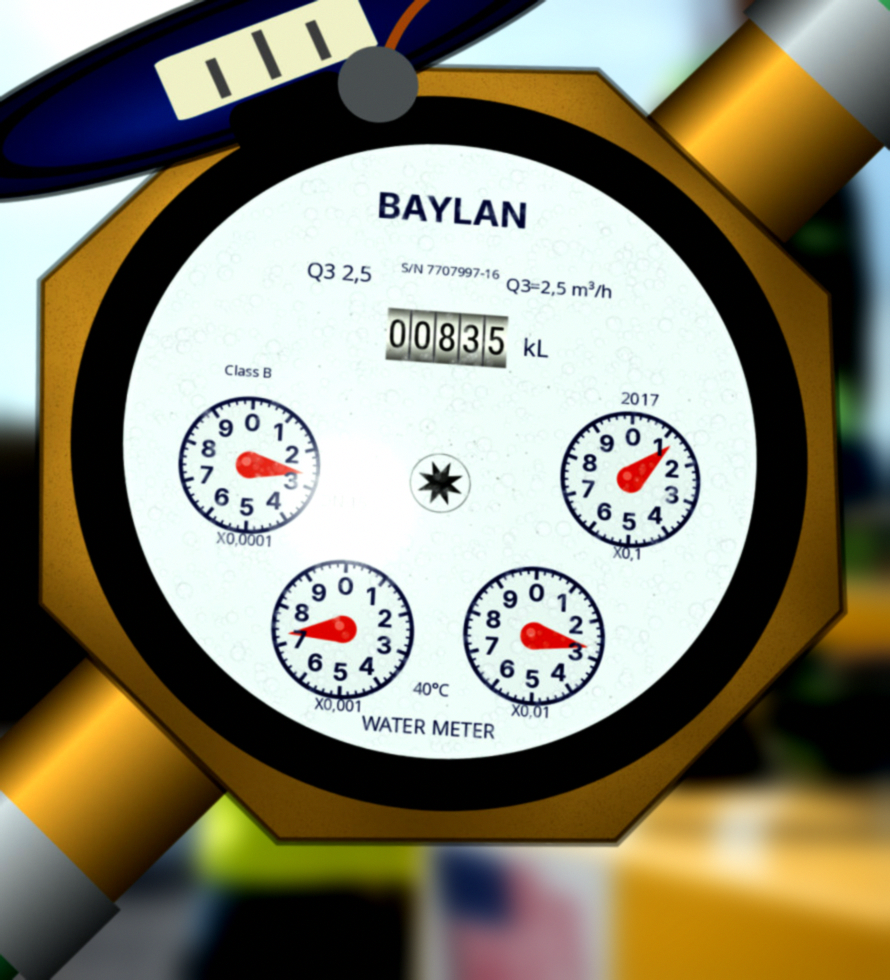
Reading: 835.1272 kL
